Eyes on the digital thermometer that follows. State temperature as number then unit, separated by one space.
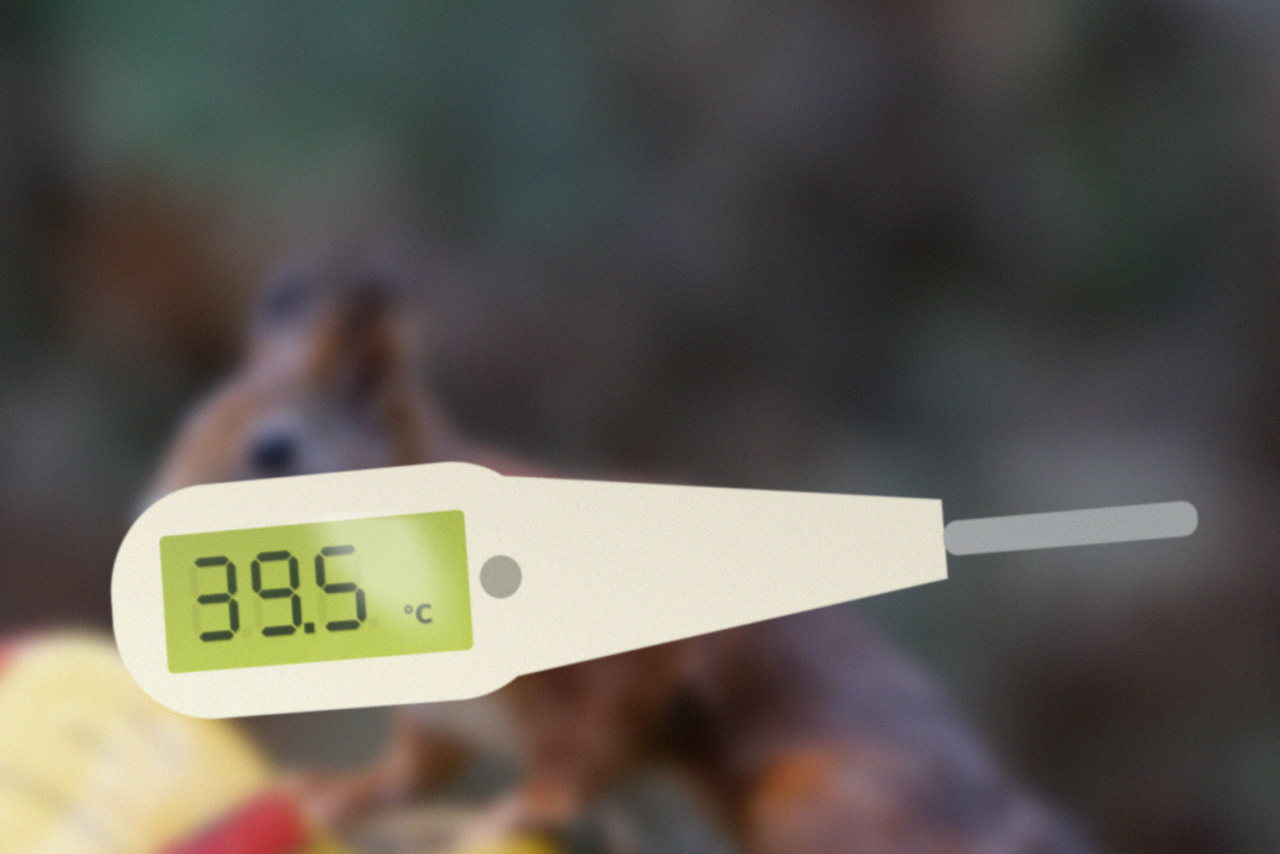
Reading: 39.5 °C
